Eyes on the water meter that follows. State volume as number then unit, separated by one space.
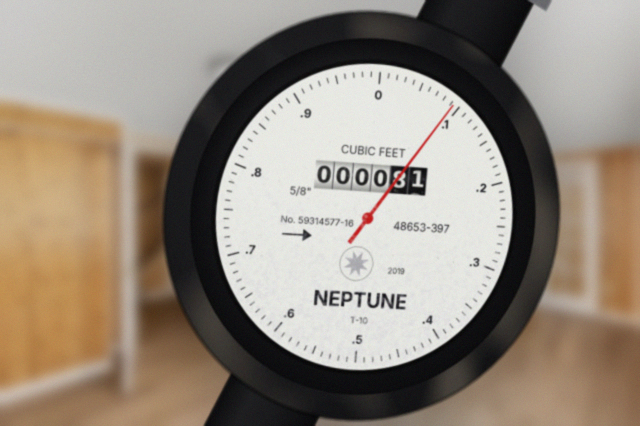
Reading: 81.09 ft³
